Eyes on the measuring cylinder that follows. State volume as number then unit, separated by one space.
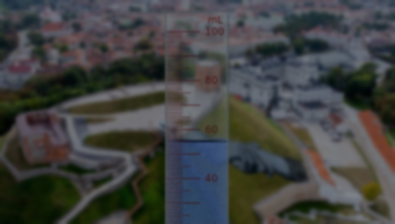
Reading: 55 mL
